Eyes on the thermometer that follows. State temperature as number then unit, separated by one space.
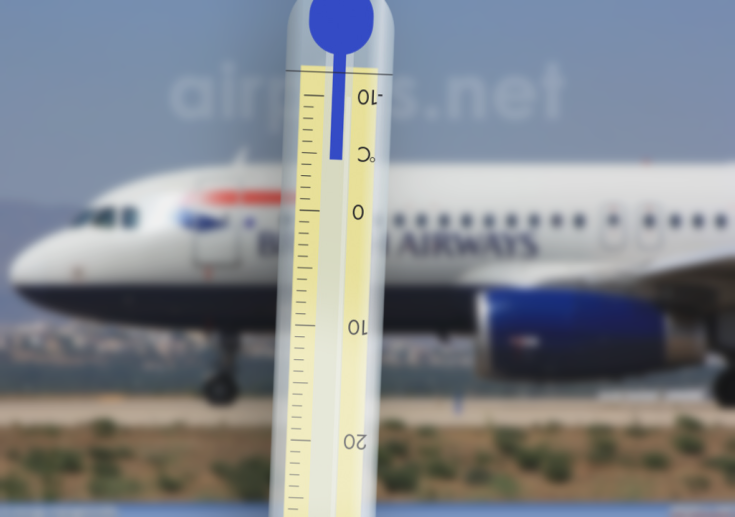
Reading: -4.5 °C
